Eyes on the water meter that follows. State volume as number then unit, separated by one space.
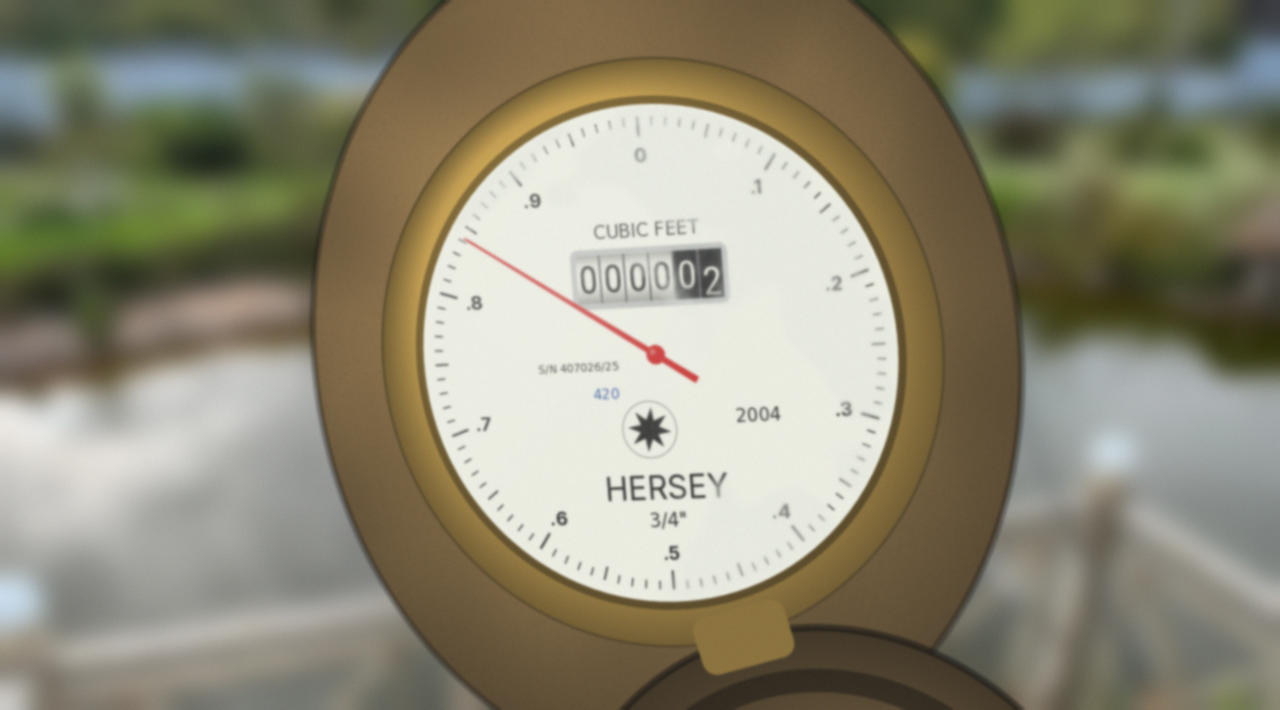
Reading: 1.84 ft³
